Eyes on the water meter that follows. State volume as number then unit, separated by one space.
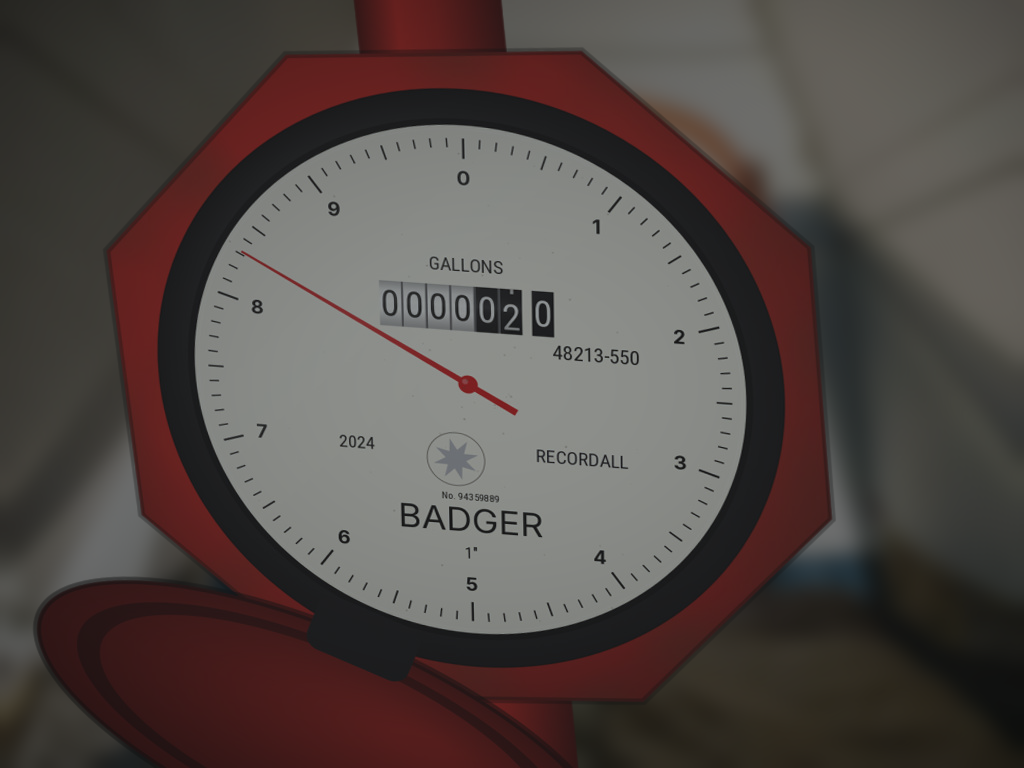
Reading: 18.3 gal
